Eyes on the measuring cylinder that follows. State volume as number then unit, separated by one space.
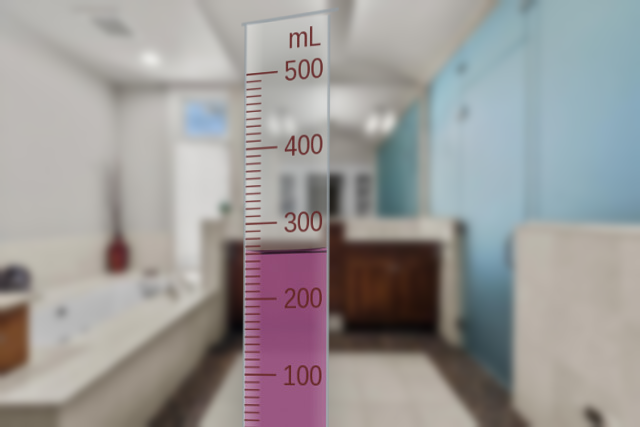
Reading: 260 mL
